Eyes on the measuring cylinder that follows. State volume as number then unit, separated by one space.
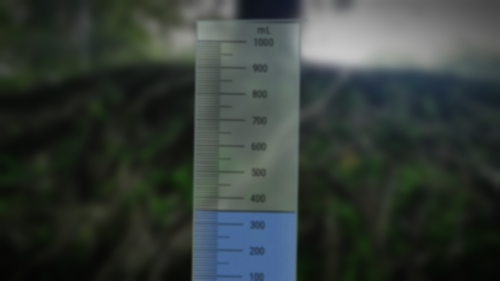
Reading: 350 mL
